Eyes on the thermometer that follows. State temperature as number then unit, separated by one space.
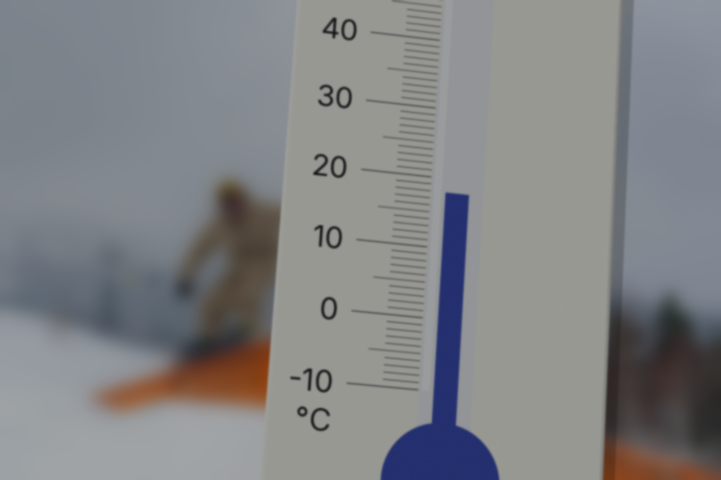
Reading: 18 °C
